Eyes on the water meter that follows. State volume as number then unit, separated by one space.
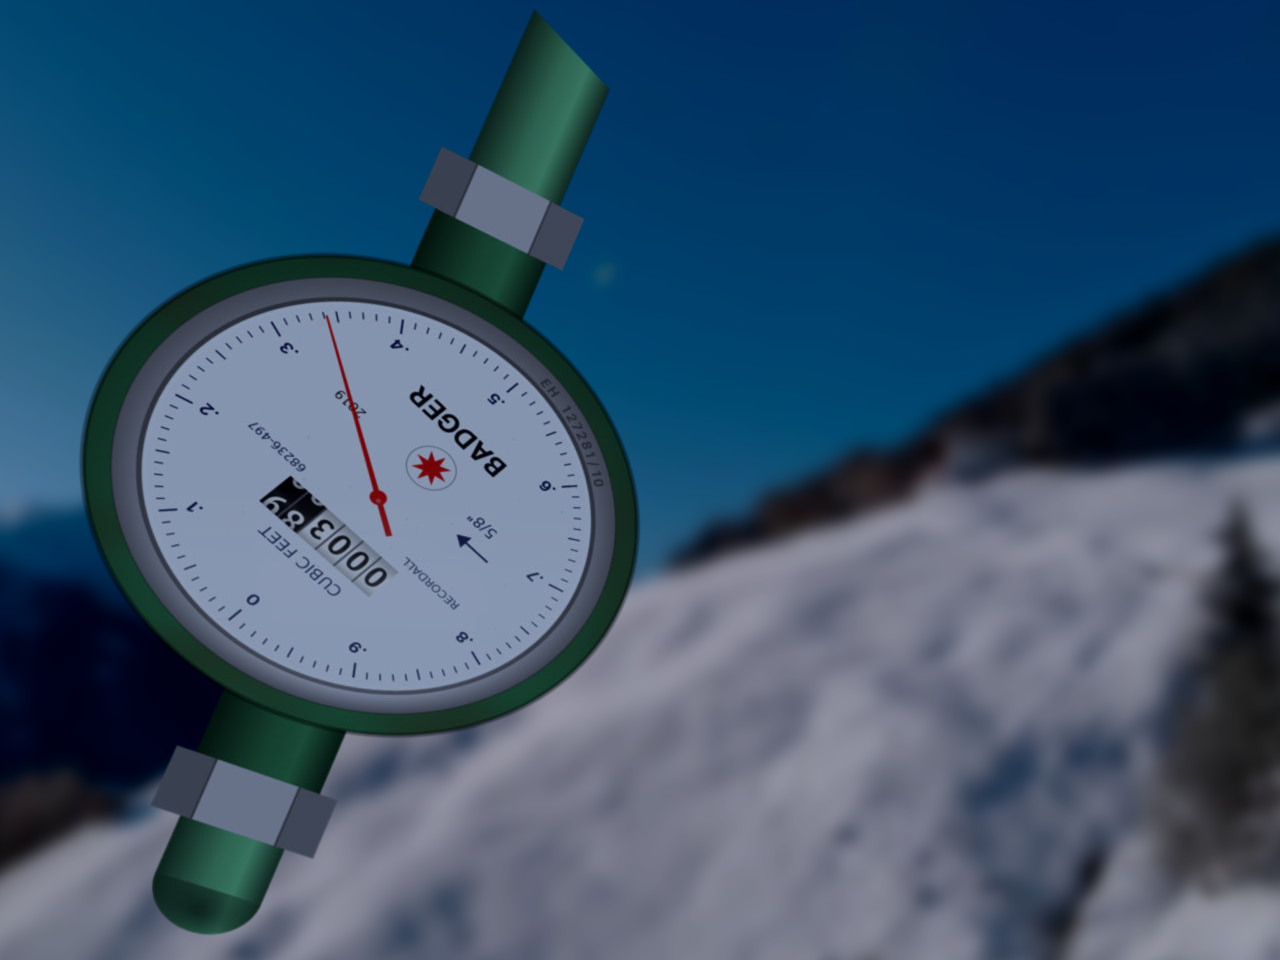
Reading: 389.34 ft³
